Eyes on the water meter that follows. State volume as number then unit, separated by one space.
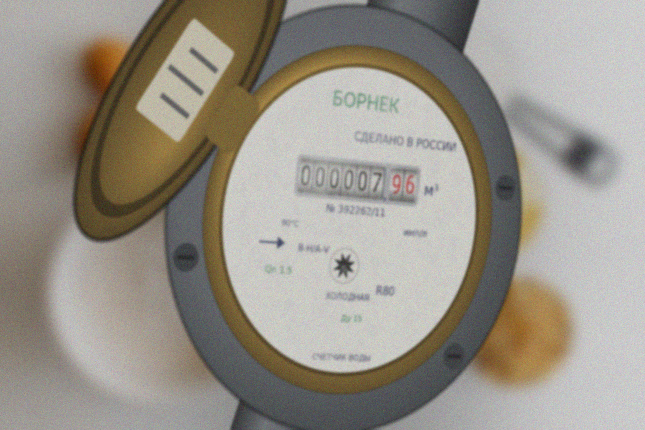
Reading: 7.96 m³
